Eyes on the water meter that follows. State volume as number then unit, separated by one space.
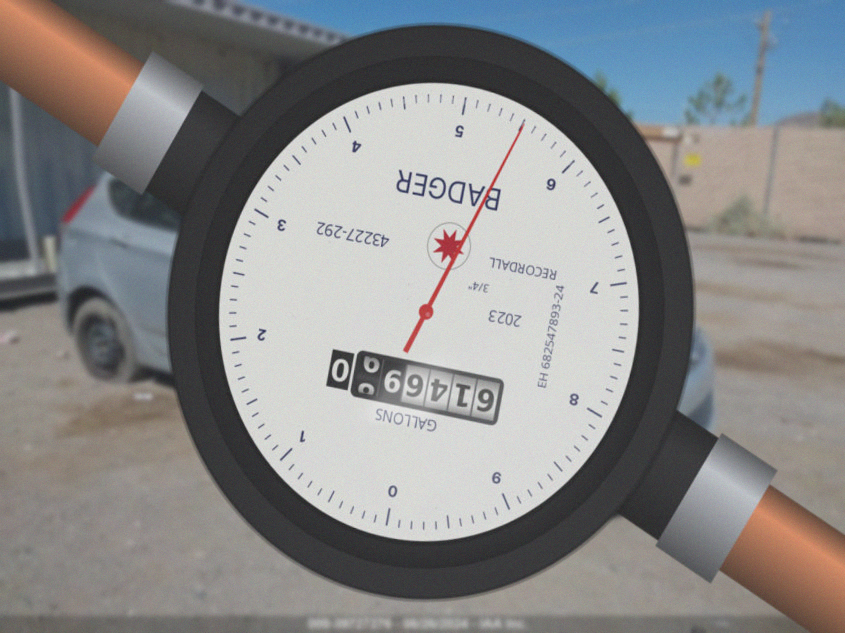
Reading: 6146985.5 gal
